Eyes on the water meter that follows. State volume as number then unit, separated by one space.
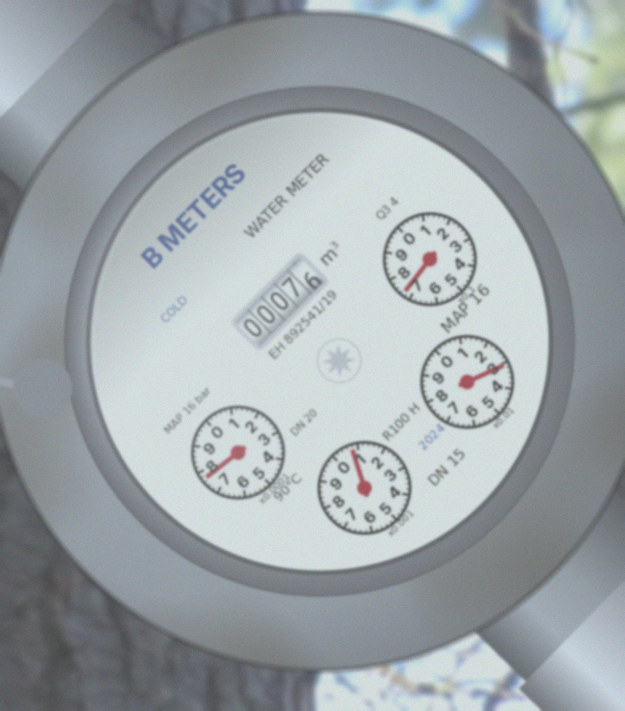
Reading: 75.7307 m³
